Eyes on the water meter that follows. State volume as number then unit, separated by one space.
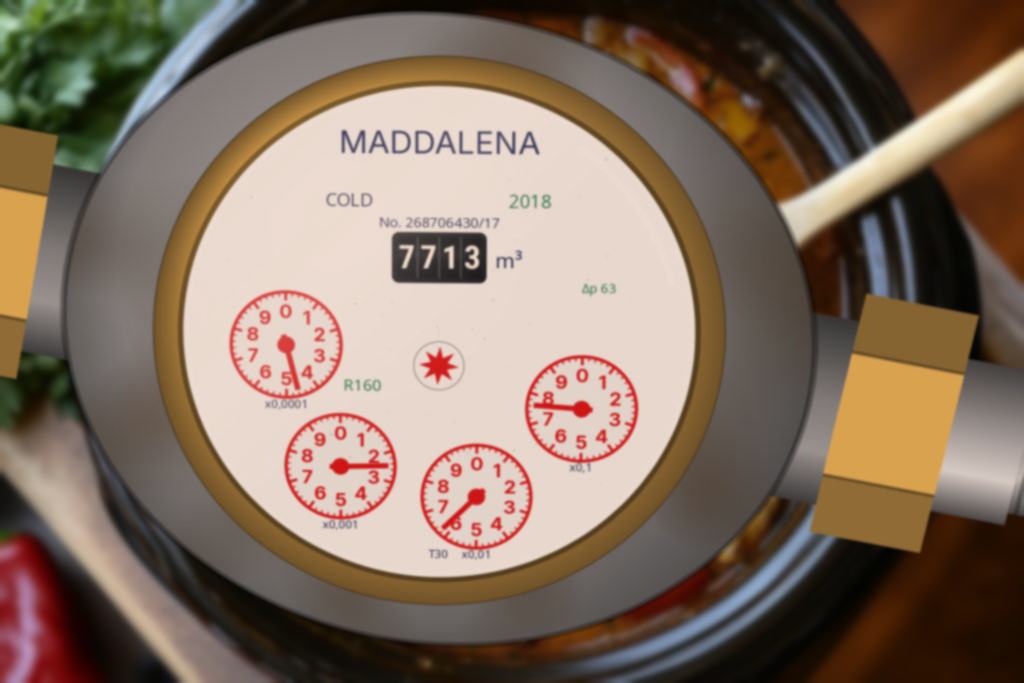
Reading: 7713.7624 m³
